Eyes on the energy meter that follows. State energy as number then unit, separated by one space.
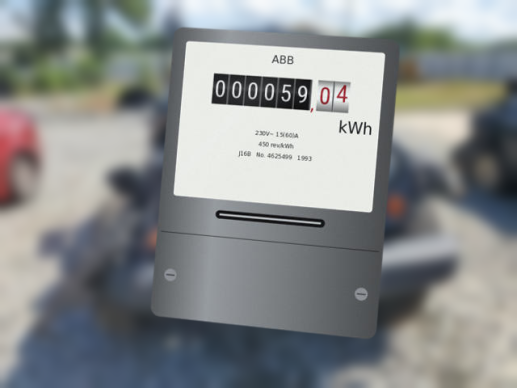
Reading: 59.04 kWh
